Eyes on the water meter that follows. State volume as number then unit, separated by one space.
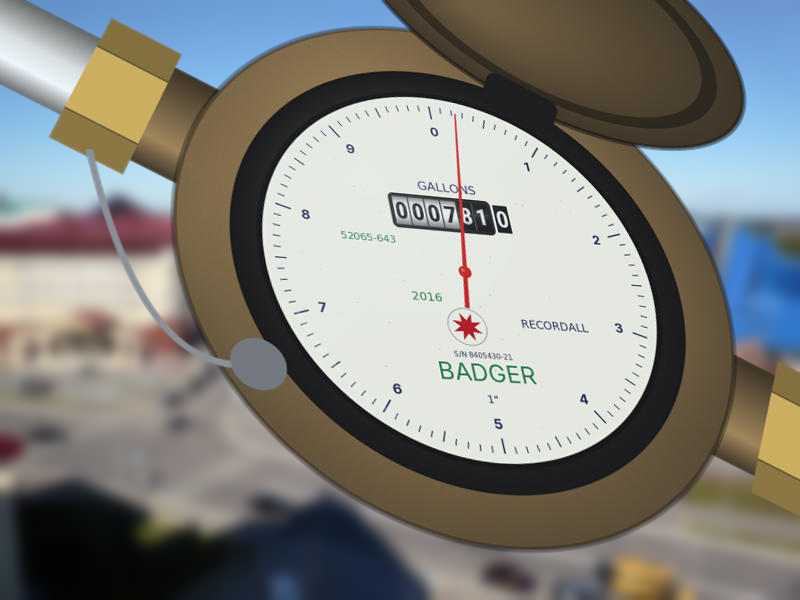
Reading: 7810.2 gal
